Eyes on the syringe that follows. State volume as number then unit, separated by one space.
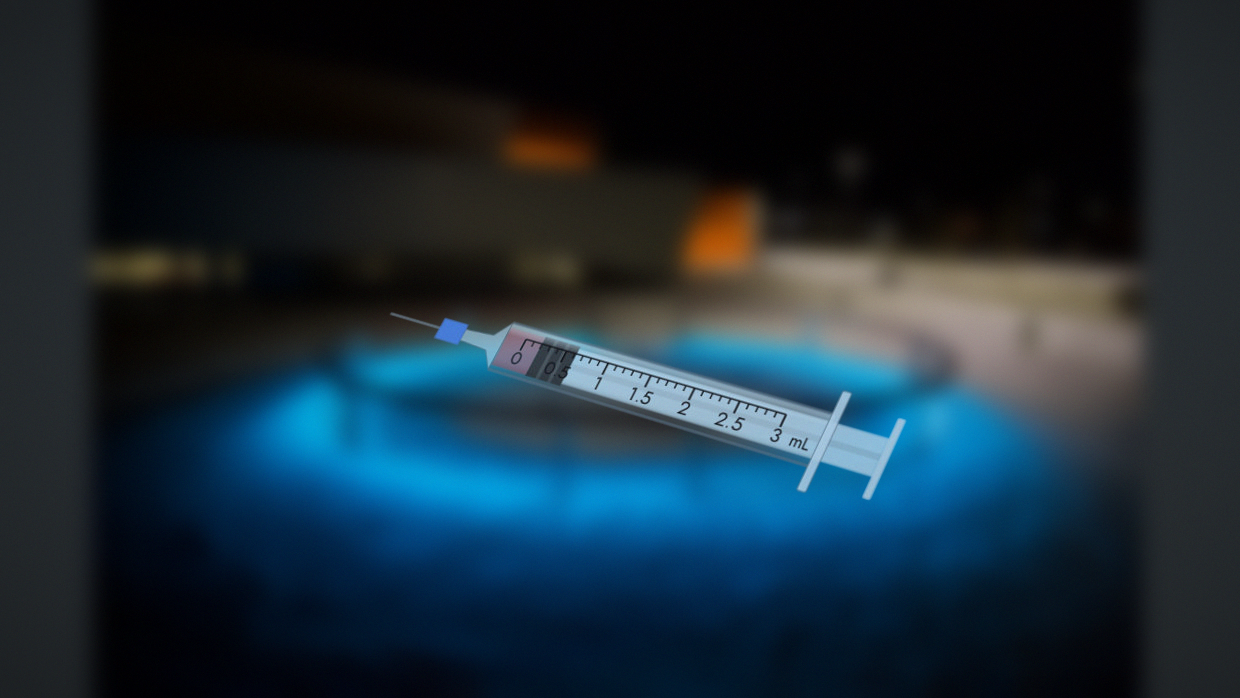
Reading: 0.2 mL
